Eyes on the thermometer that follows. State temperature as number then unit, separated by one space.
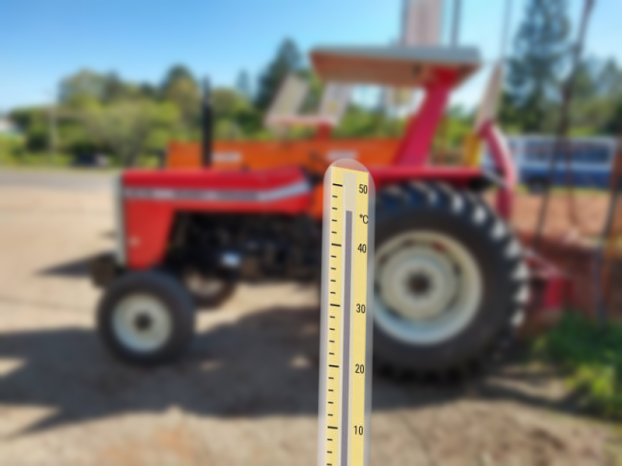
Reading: 46 °C
